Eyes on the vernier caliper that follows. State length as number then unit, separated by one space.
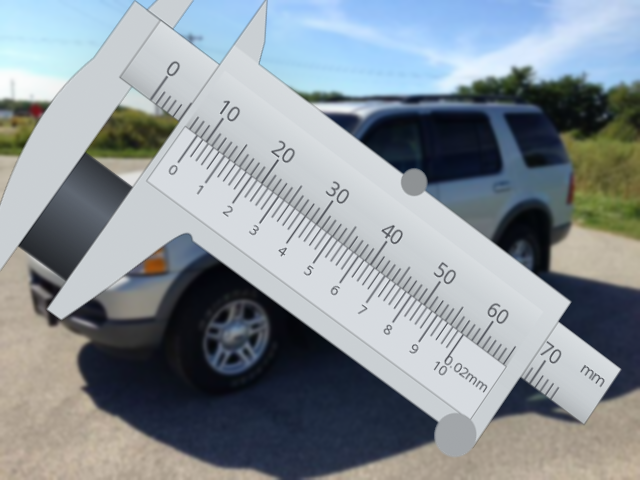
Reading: 8.4 mm
